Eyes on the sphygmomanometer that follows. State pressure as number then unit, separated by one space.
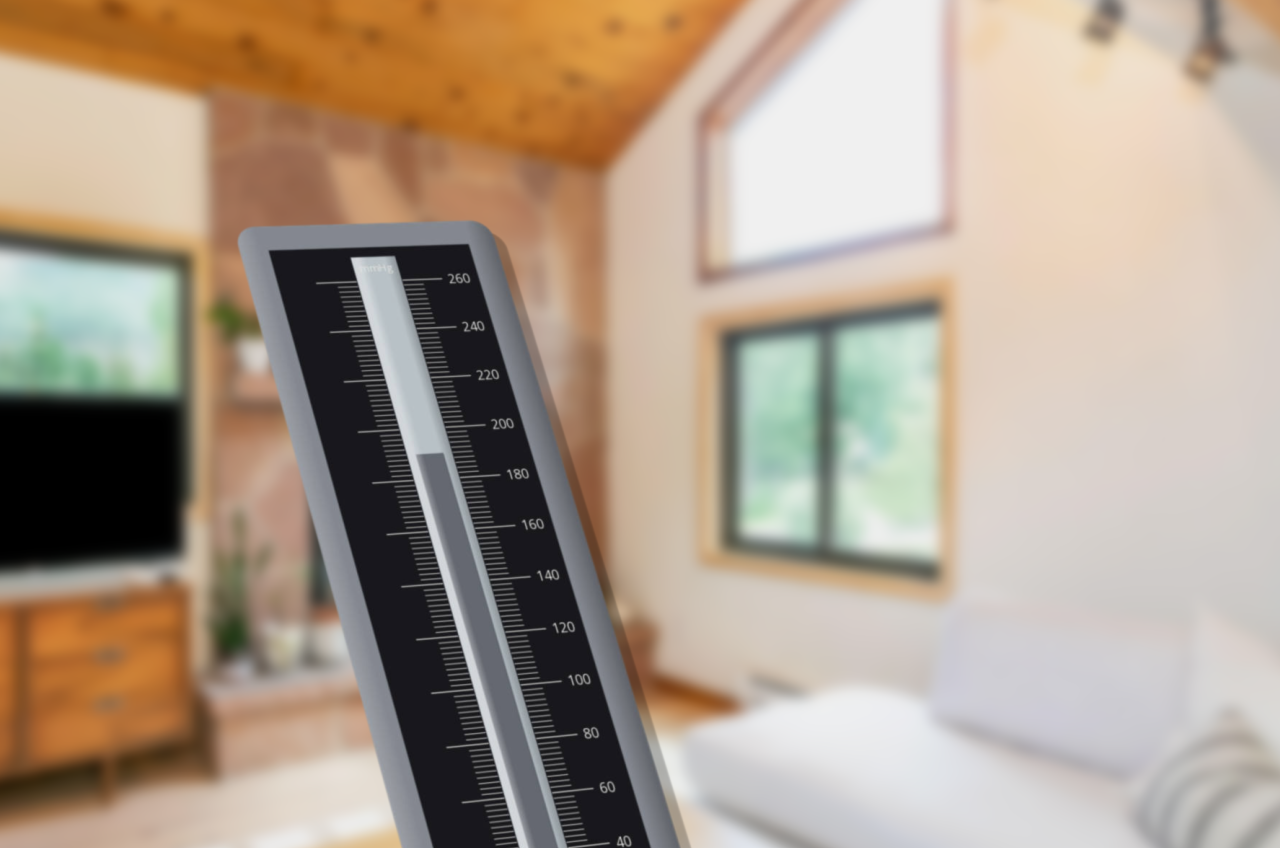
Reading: 190 mmHg
